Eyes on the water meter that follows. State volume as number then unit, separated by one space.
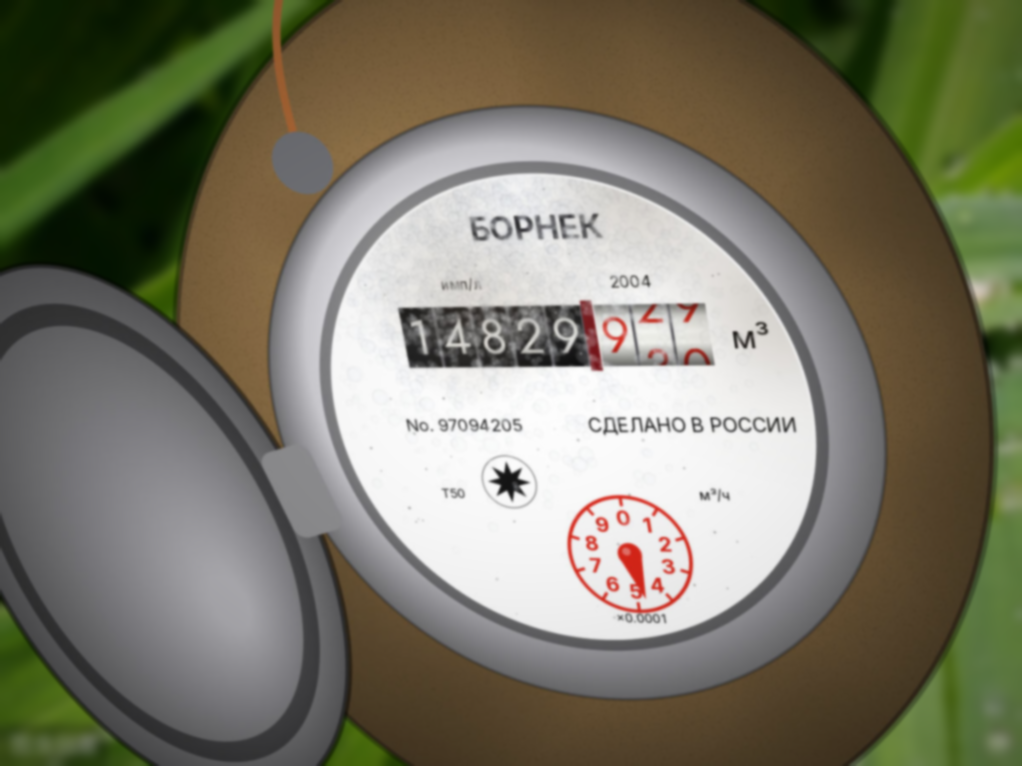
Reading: 14829.9294 m³
